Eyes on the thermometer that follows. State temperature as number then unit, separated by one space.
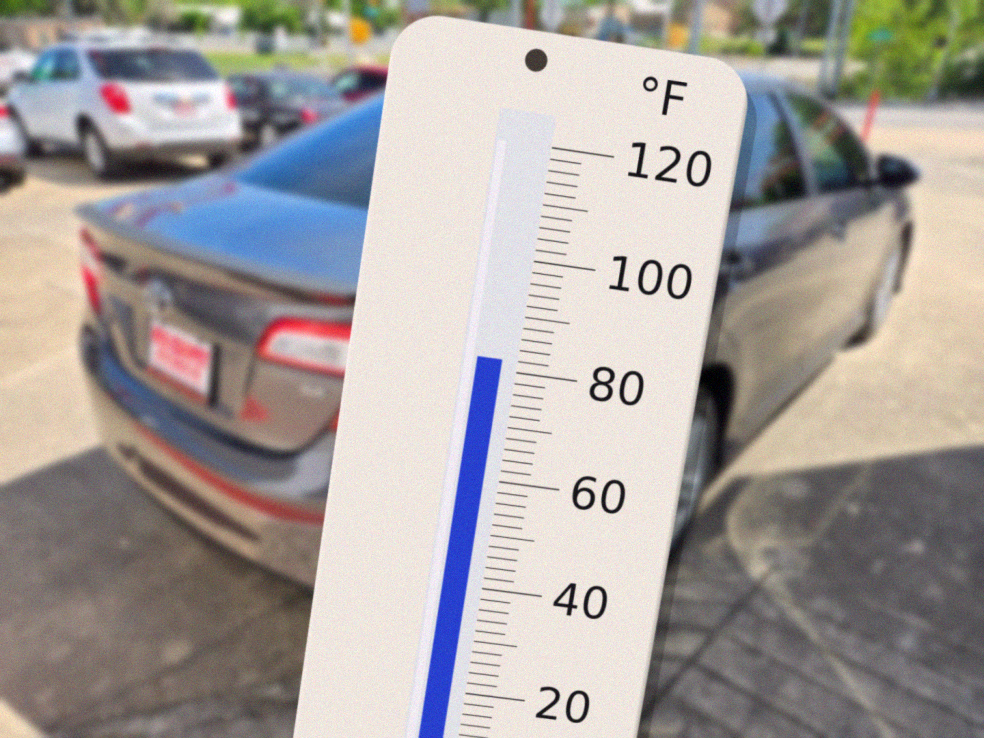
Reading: 82 °F
